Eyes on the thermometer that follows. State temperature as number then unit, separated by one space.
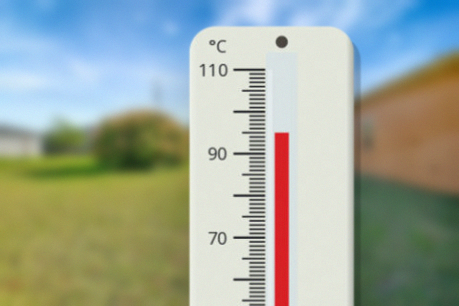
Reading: 95 °C
